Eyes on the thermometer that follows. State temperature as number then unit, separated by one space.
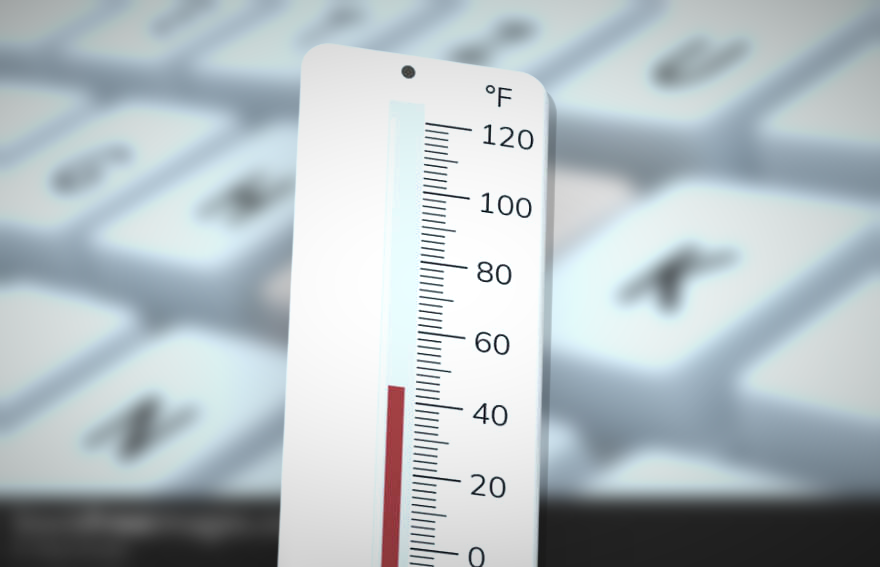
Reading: 44 °F
